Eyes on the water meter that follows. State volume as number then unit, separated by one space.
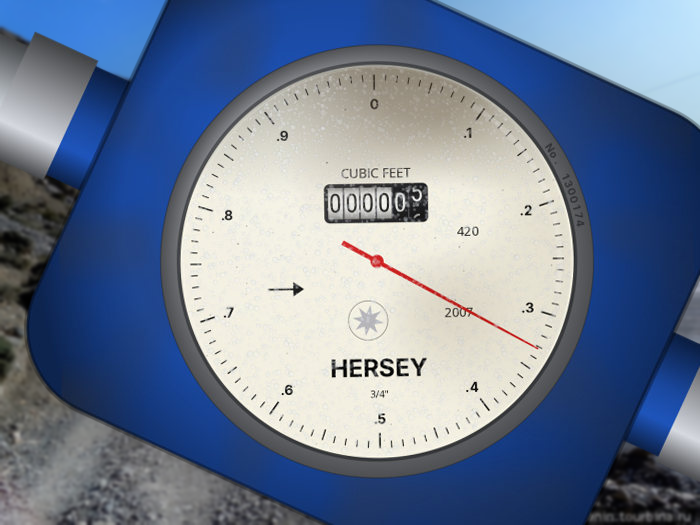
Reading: 5.33 ft³
